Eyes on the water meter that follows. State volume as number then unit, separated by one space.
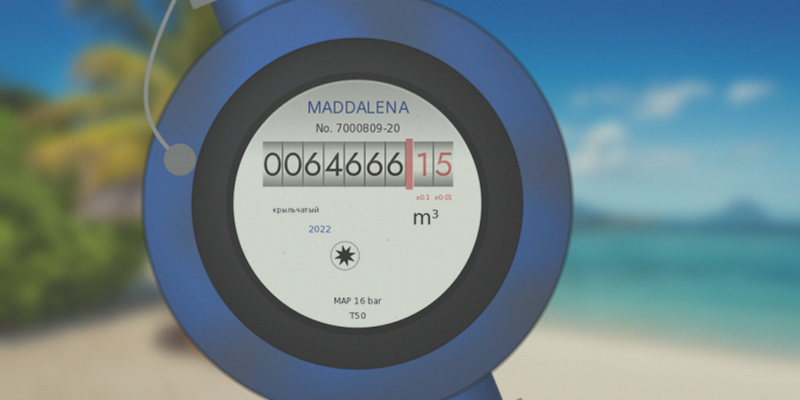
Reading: 64666.15 m³
